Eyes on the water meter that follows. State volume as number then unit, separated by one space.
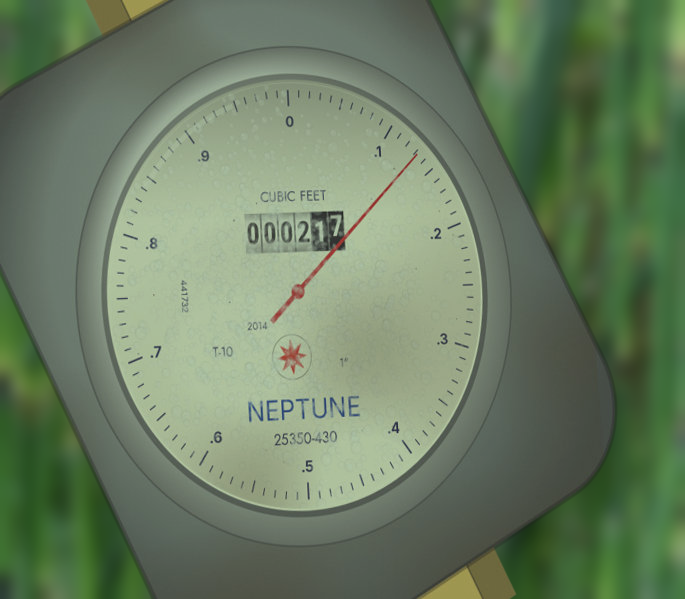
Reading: 217.13 ft³
